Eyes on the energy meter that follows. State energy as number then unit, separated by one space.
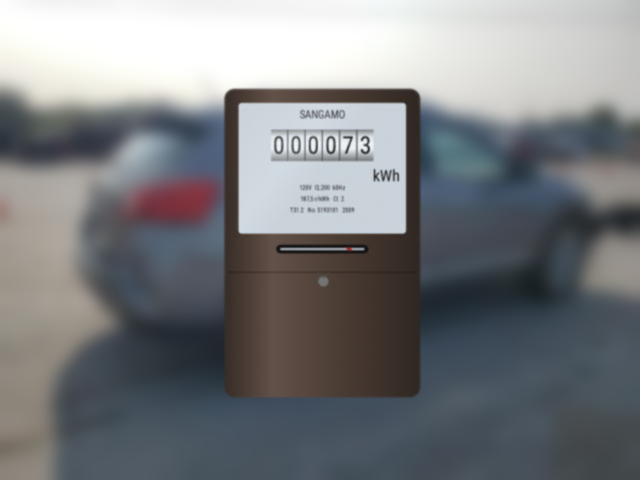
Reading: 73 kWh
